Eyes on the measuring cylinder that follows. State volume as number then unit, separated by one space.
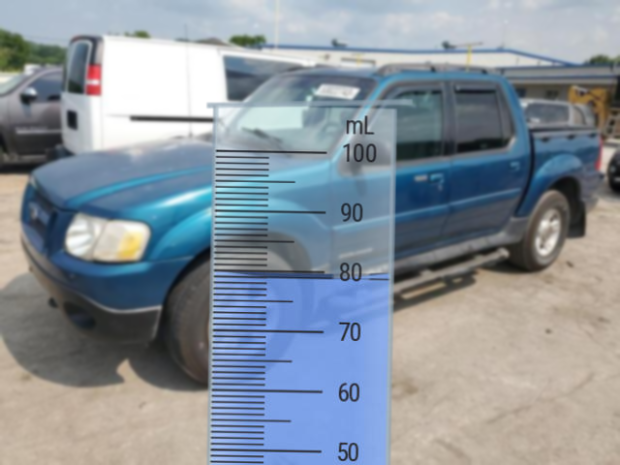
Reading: 79 mL
